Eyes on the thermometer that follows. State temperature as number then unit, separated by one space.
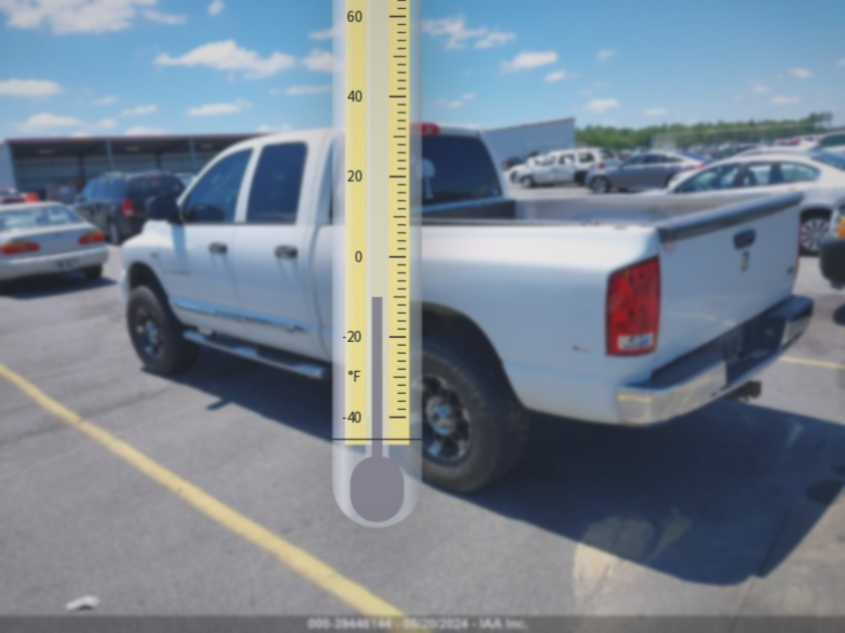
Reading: -10 °F
